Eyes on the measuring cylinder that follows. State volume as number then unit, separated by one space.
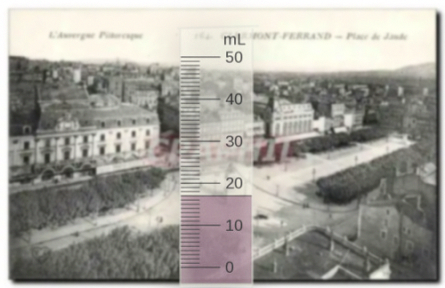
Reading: 17 mL
